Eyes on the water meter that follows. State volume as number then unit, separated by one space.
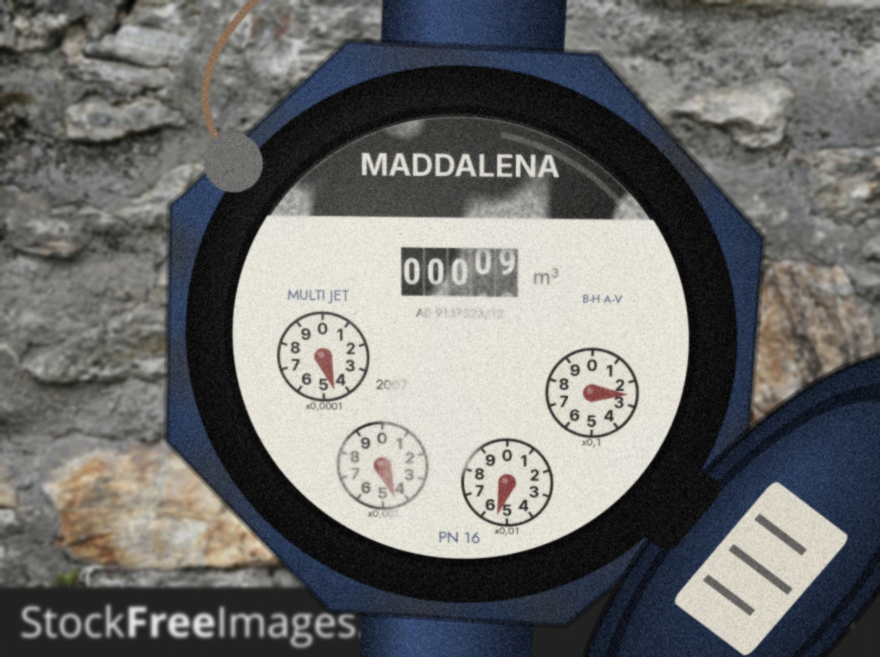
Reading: 9.2544 m³
